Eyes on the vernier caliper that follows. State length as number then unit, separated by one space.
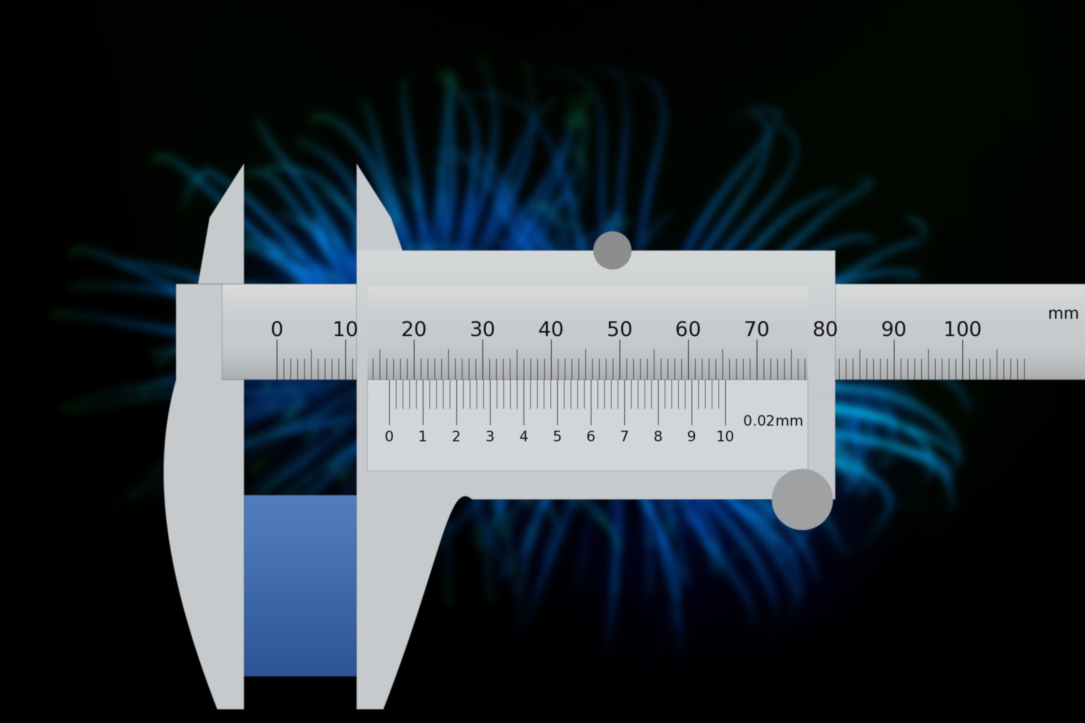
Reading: 16.4 mm
